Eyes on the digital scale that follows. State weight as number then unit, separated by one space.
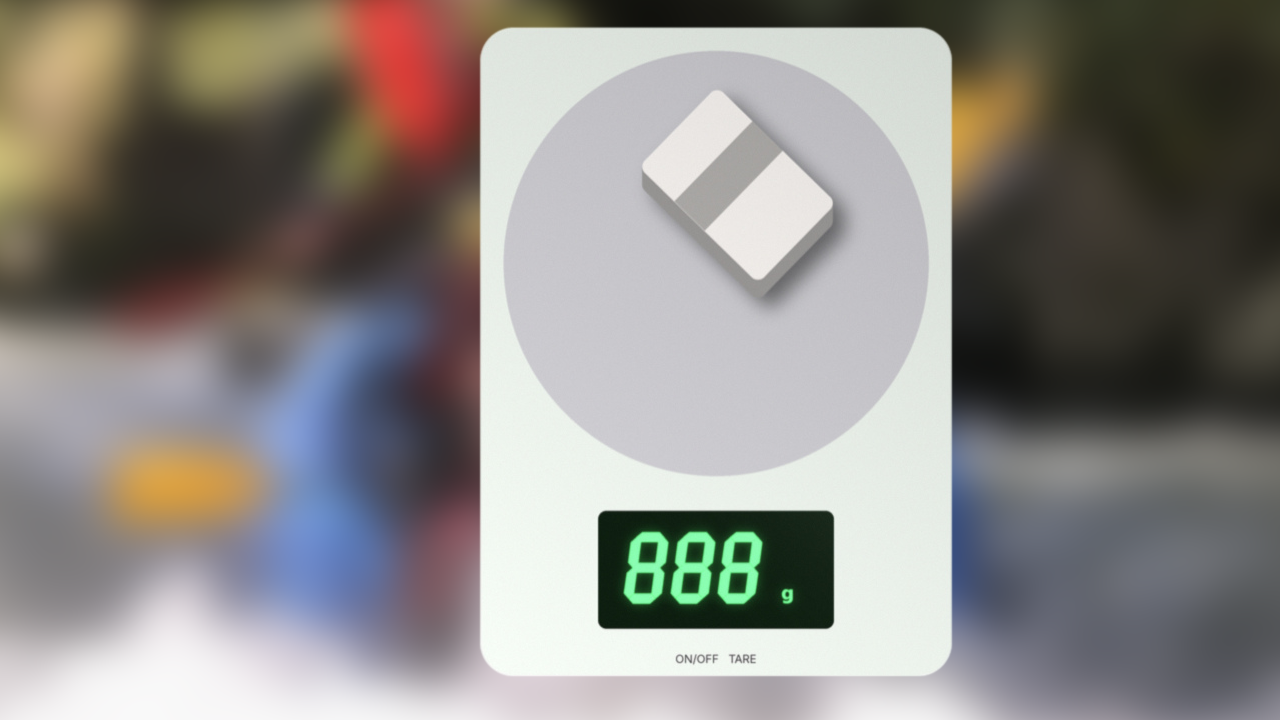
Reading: 888 g
